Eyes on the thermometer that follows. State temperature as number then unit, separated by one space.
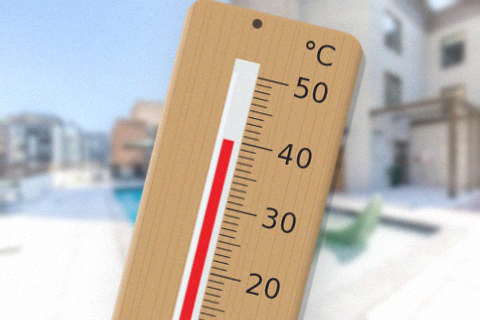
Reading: 40 °C
